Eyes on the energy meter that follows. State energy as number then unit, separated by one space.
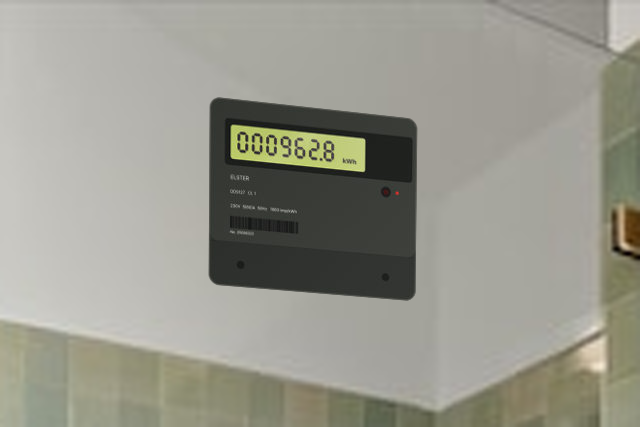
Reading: 962.8 kWh
